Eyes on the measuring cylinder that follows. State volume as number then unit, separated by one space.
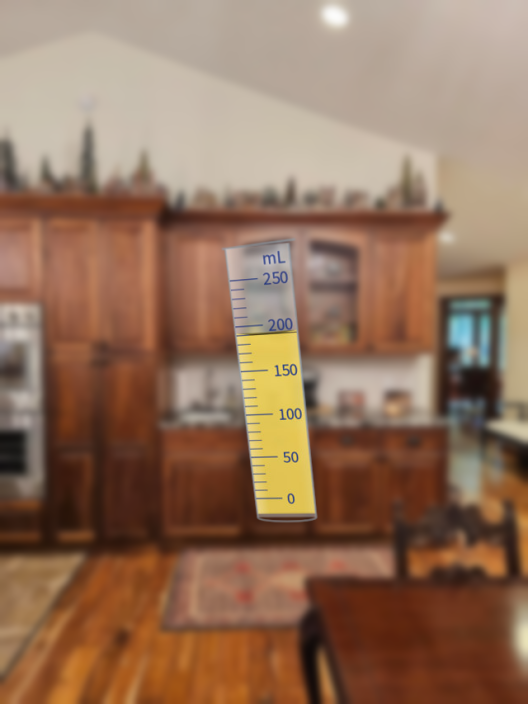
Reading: 190 mL
